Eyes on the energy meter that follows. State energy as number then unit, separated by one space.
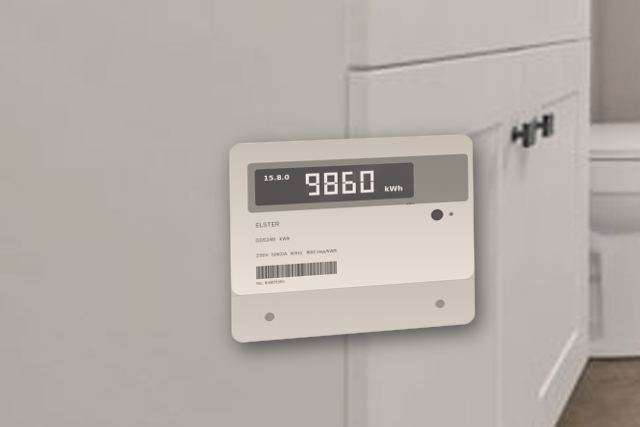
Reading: 9860 kWh
